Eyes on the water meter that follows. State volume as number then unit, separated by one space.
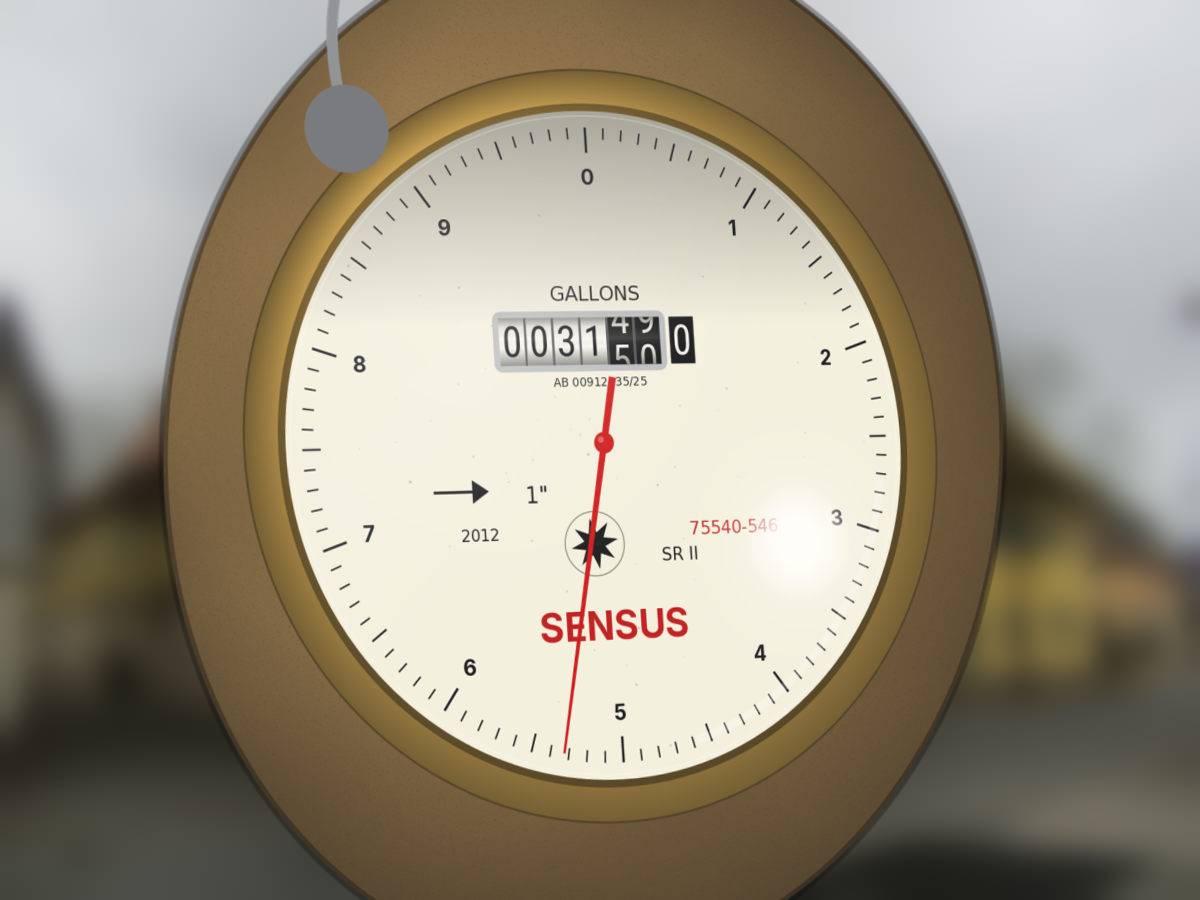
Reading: 31495.3 gal
